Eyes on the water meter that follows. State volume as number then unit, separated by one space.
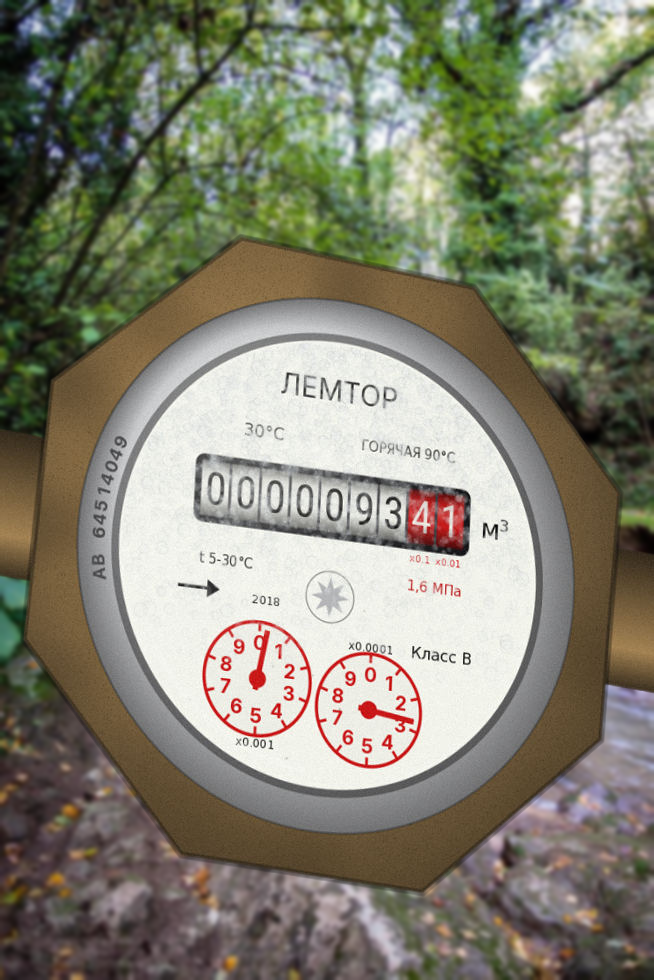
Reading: 93.4102 m³
